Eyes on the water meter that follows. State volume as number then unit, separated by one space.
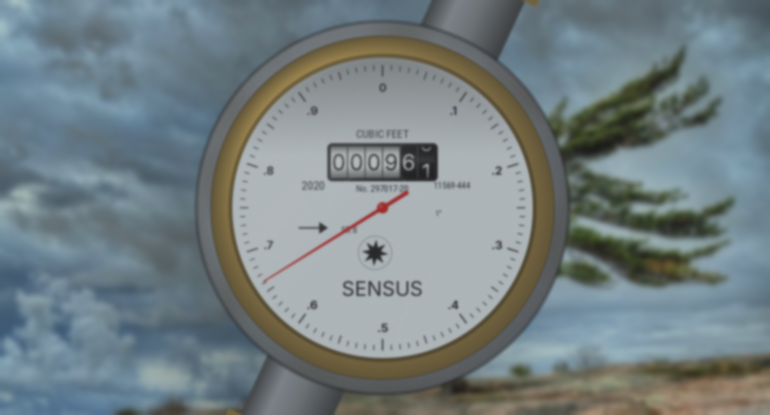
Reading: 960.66 ft³
